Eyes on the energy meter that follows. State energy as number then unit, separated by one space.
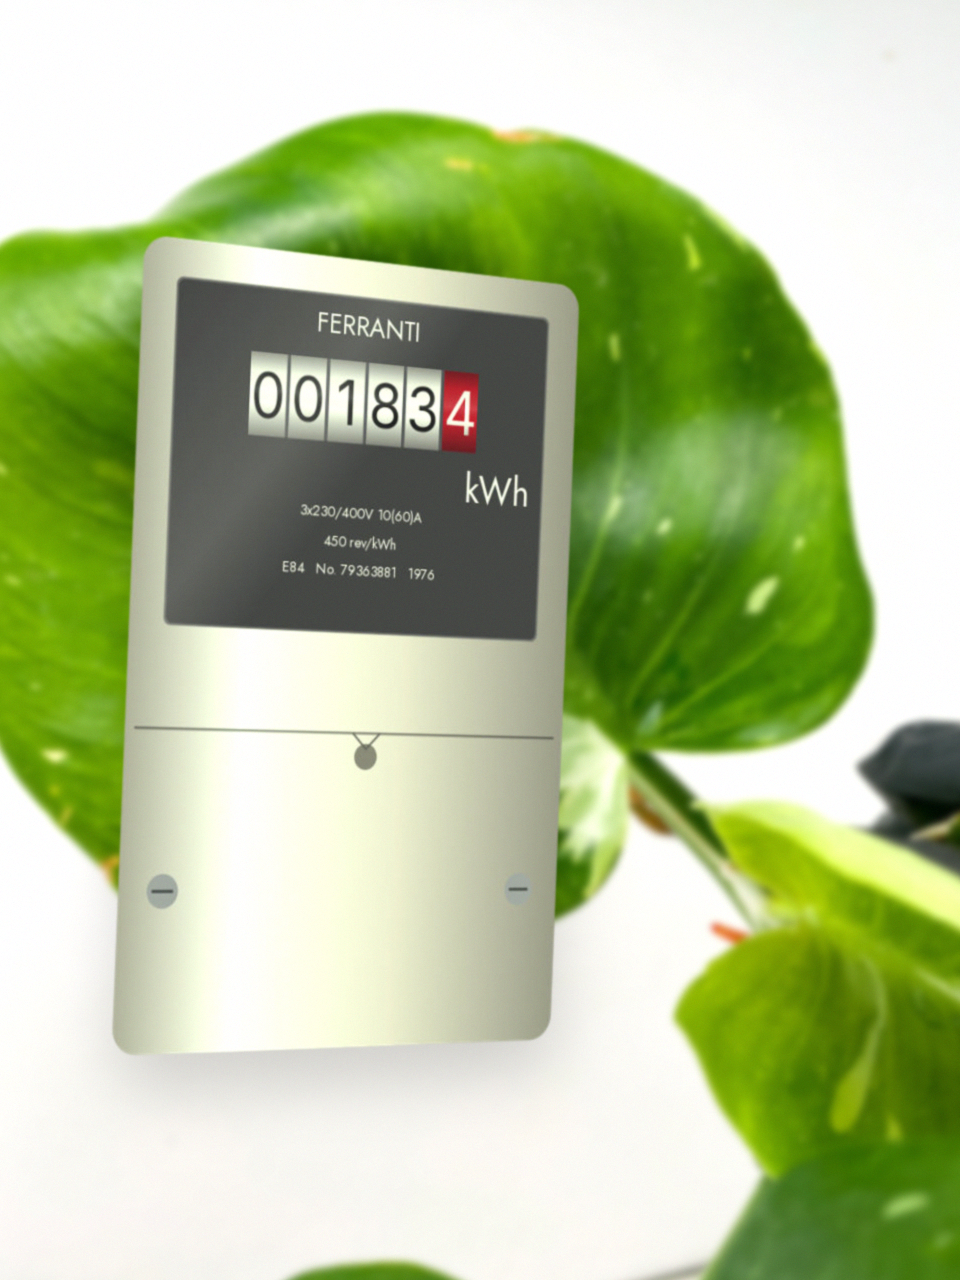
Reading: 183.4 kWh
